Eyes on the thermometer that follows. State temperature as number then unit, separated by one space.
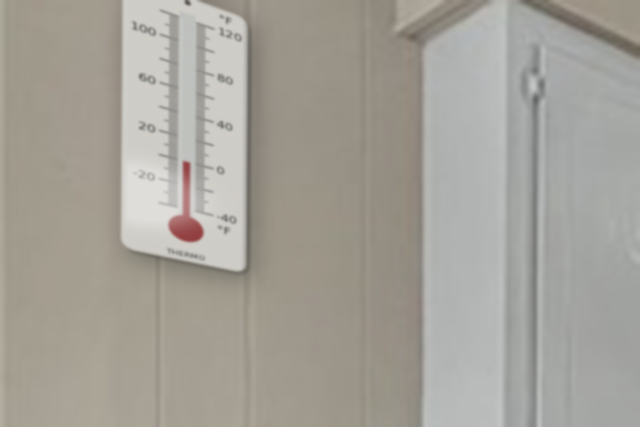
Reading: 0 °F
